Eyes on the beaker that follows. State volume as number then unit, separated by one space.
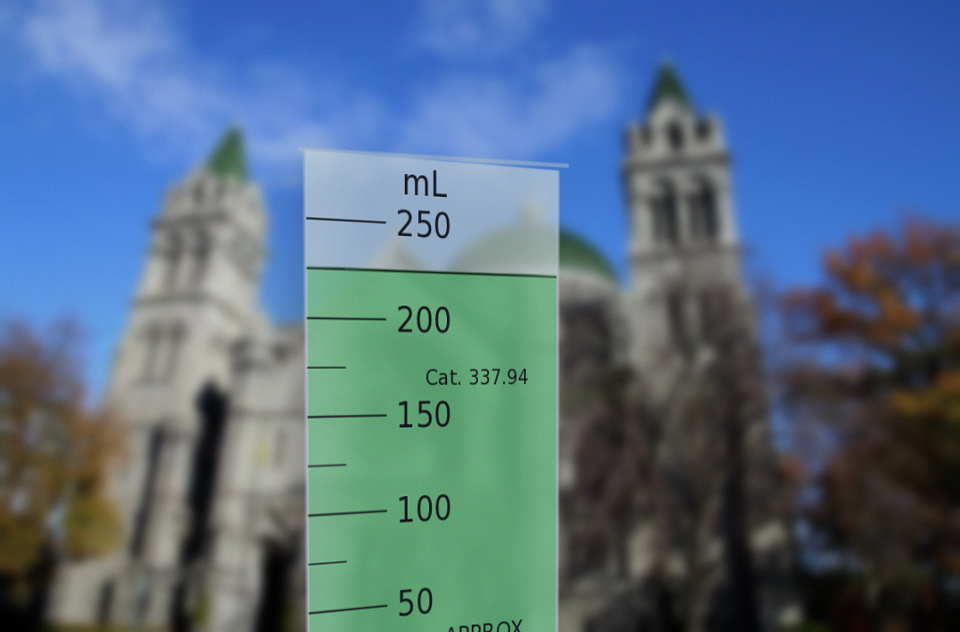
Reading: 225 mL
